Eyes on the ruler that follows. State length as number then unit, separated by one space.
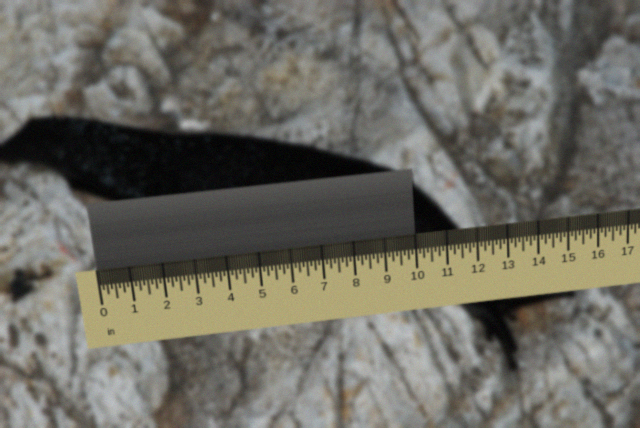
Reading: 10 in
